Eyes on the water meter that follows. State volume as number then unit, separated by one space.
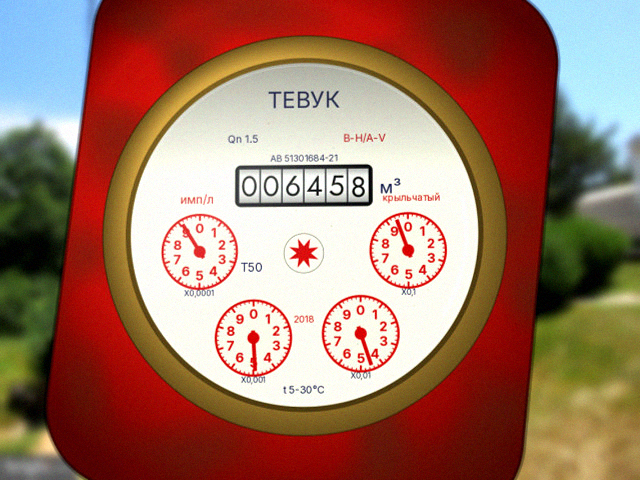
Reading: 6457.9449 m³
